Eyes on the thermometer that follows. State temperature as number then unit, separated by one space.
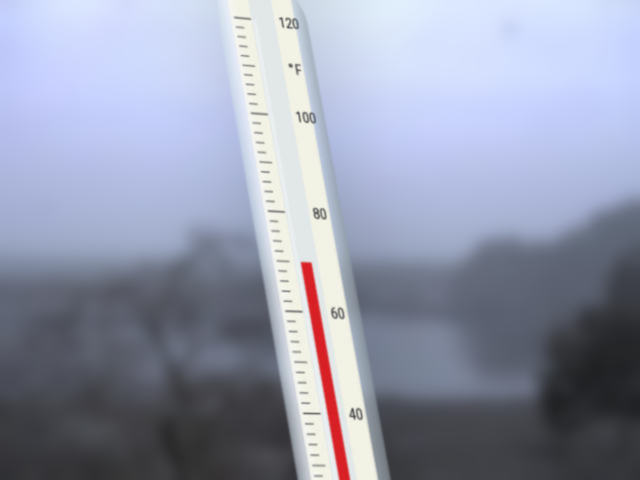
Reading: 70 °F
